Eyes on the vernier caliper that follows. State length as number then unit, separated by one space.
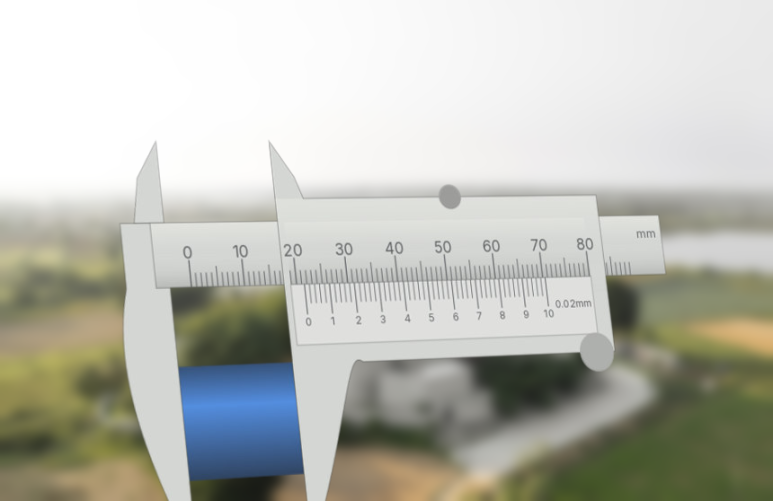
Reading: 21.5 mm
